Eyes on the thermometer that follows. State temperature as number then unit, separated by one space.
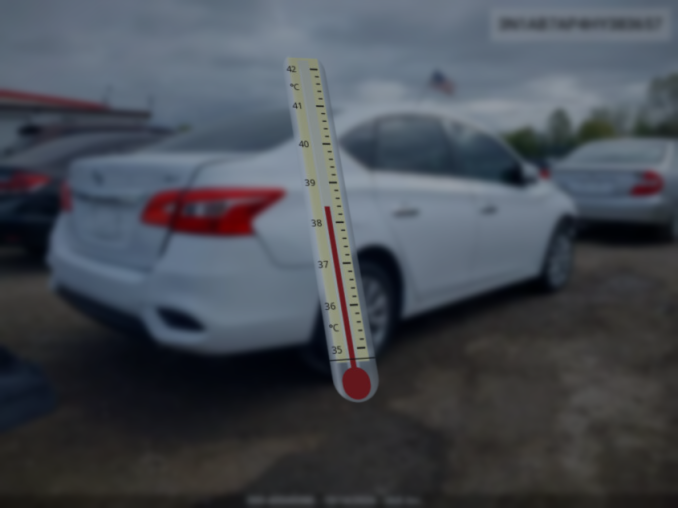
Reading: 38.4 °C
